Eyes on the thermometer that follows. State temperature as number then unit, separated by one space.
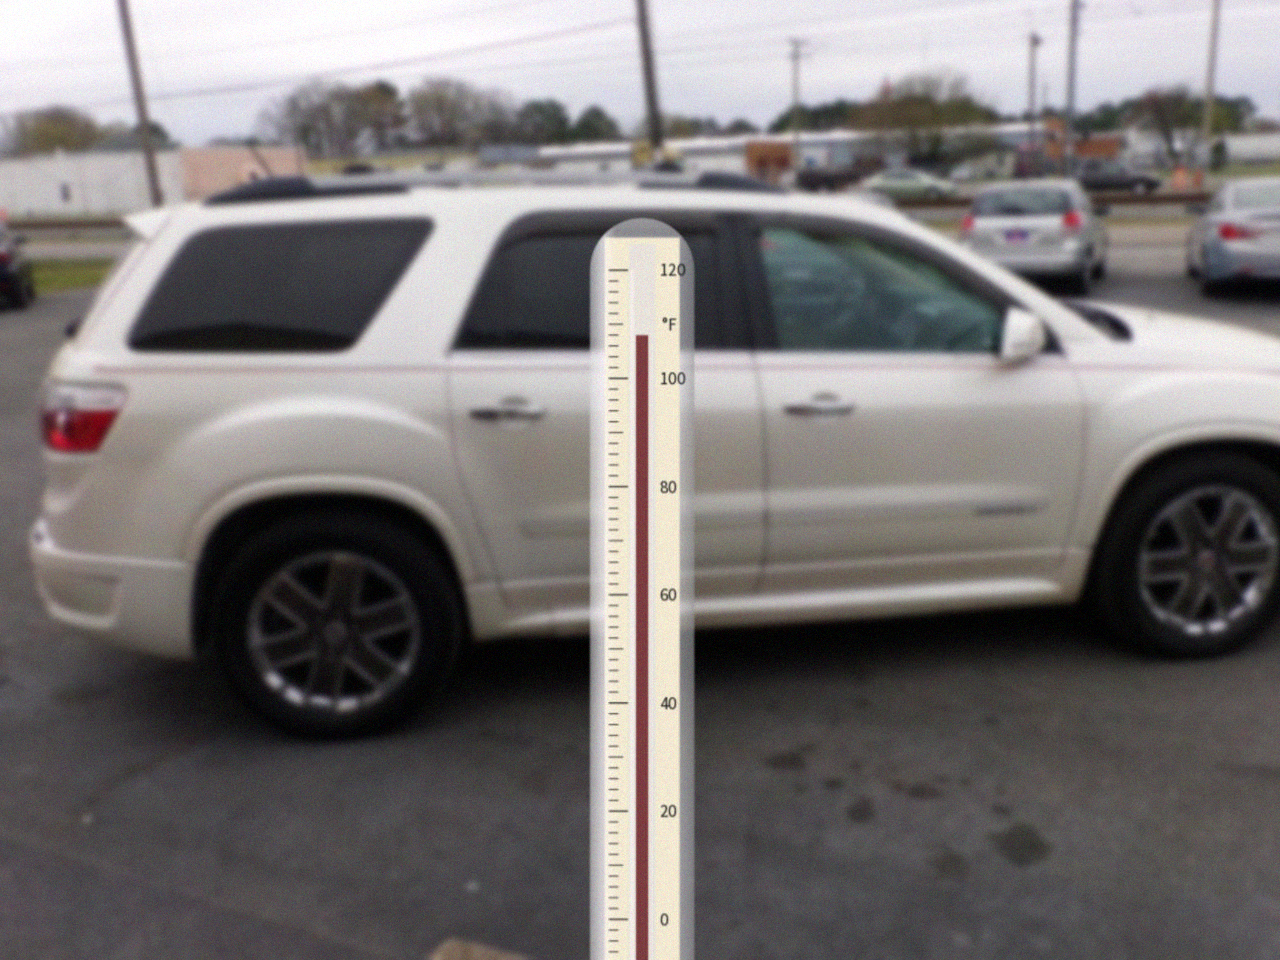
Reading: 108 °F
